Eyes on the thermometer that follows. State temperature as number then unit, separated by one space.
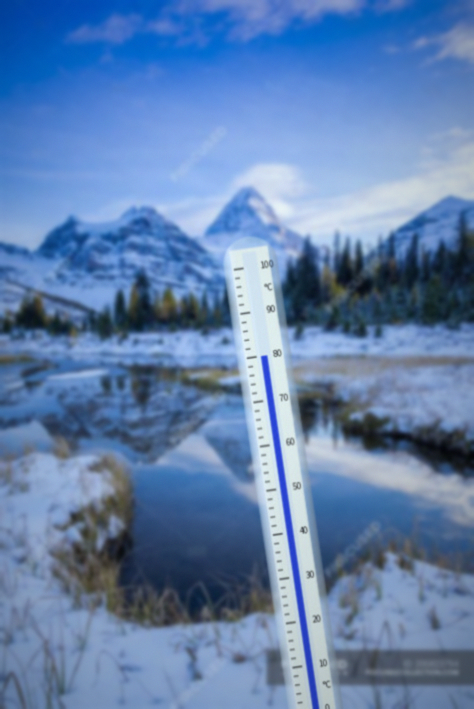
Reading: 80 °C
